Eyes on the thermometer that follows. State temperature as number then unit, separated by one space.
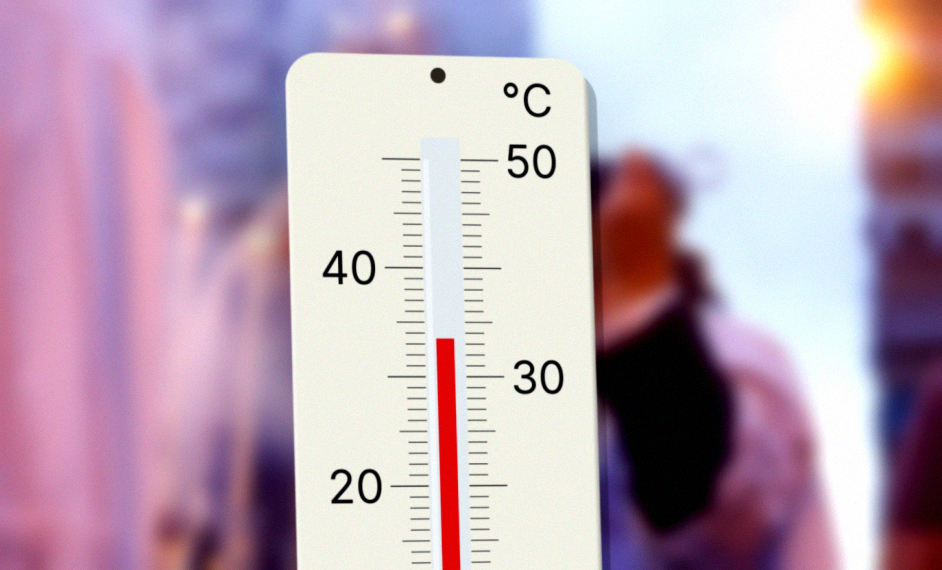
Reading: 33.5 °C
